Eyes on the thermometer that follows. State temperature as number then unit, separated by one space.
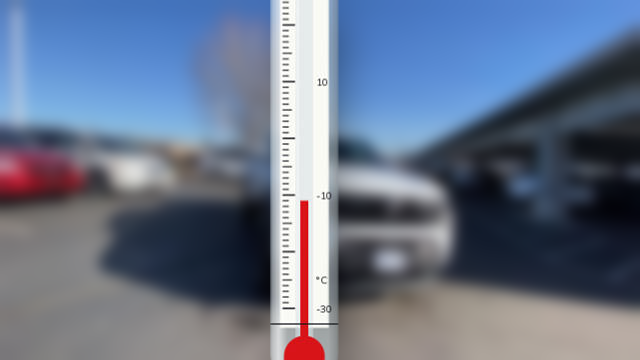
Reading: -11 °C
